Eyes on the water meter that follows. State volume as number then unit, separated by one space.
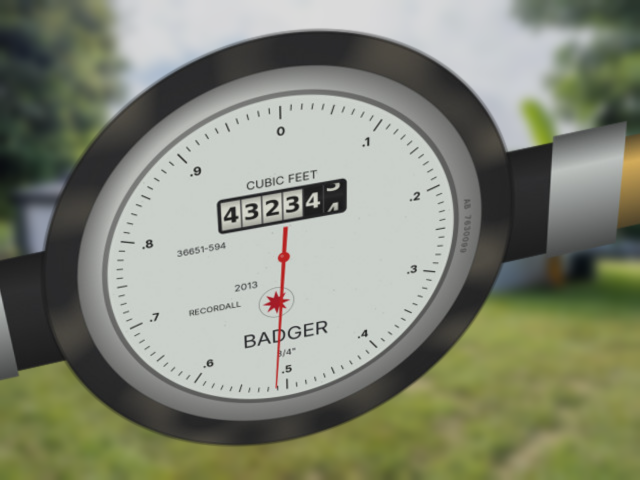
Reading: 432343.51 ft³
